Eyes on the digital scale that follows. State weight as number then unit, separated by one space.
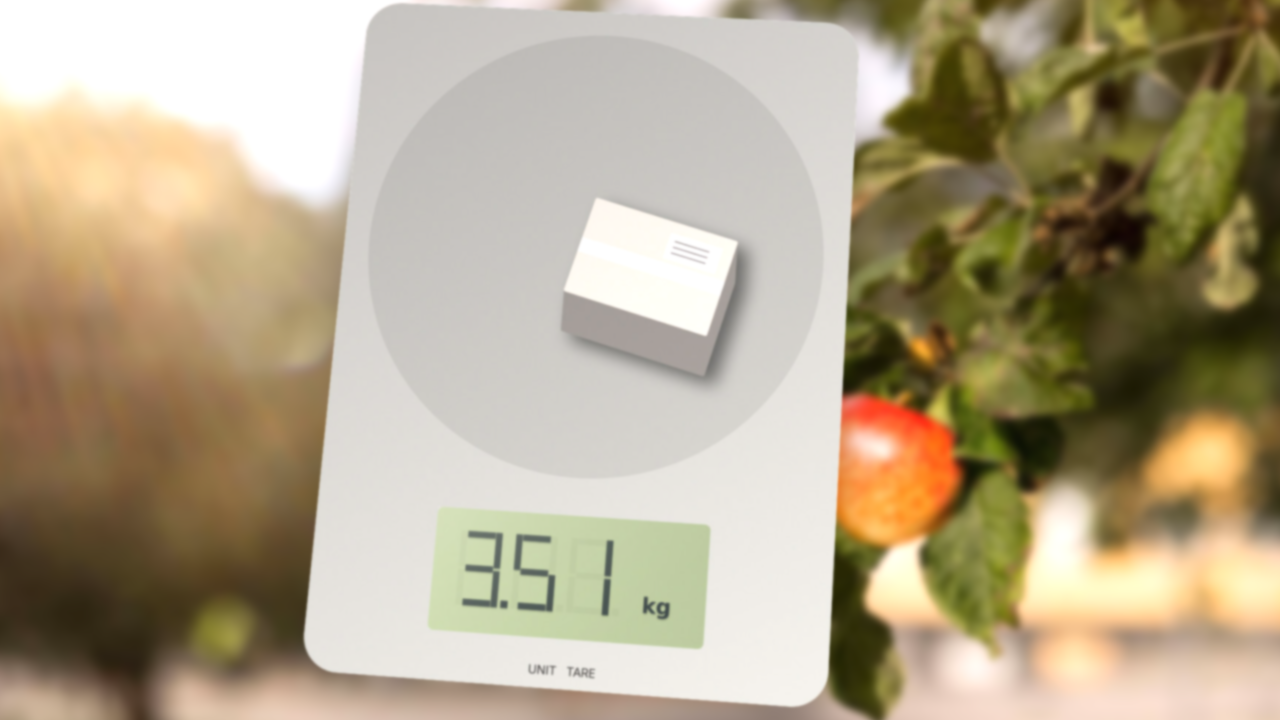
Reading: 3.51 kg
